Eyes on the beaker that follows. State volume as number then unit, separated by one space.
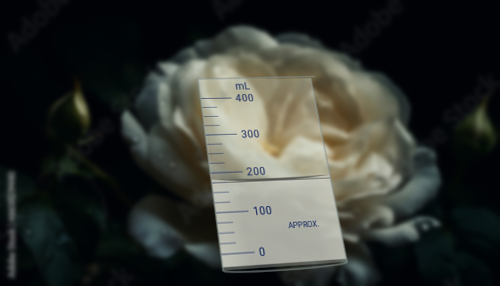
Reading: 175 mL
